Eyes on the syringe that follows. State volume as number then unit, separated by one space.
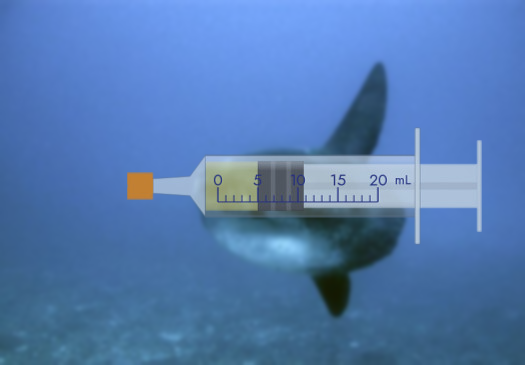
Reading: 5 mL
